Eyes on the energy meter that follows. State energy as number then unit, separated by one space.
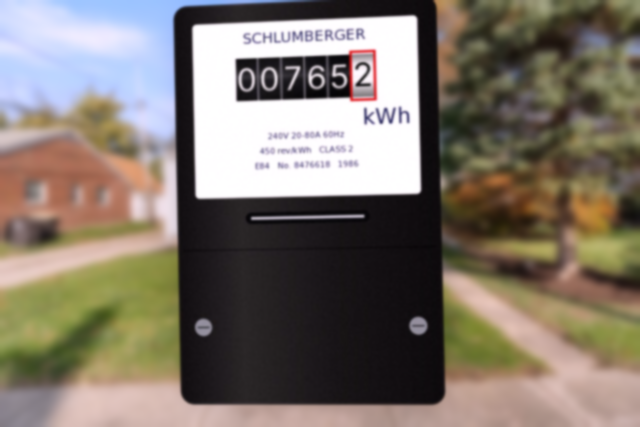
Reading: 765.2 kWh
